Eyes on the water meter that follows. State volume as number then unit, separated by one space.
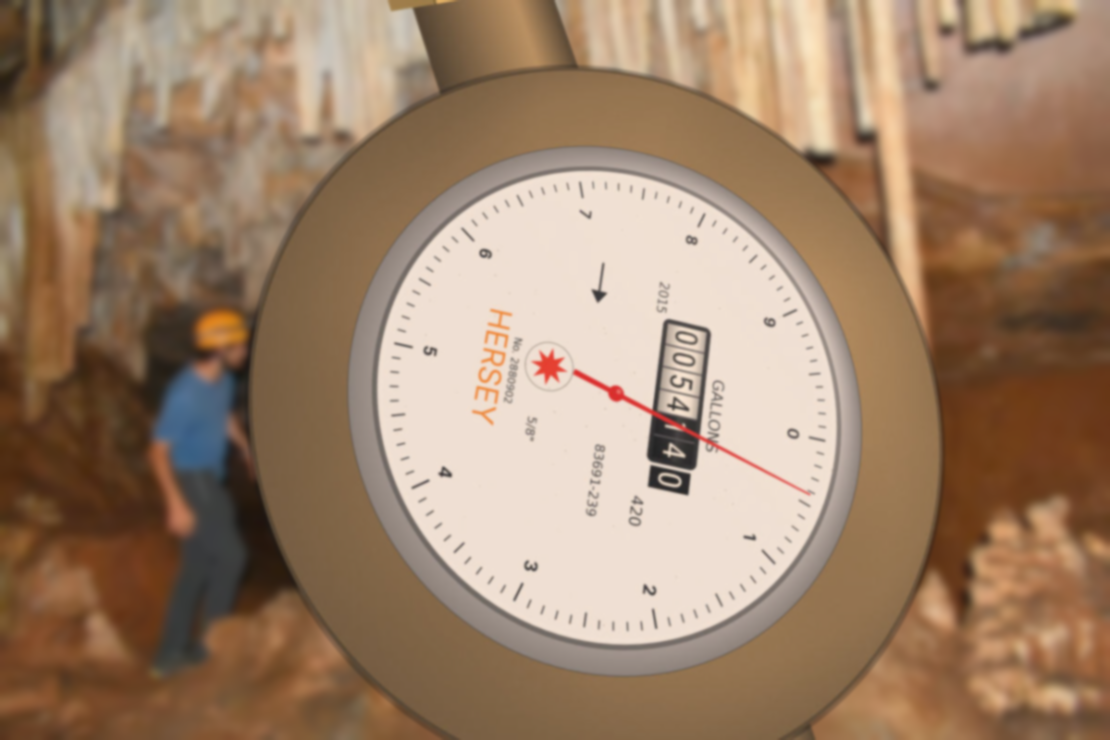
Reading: 54140.4 gal
